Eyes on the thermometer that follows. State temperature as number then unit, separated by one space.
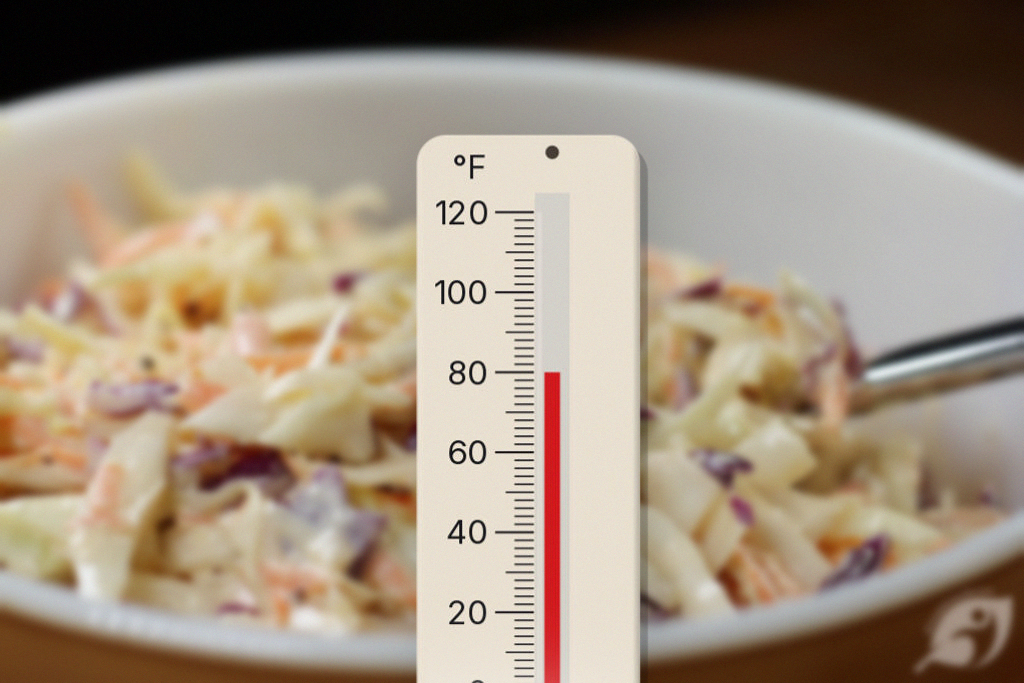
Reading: 80 °F
